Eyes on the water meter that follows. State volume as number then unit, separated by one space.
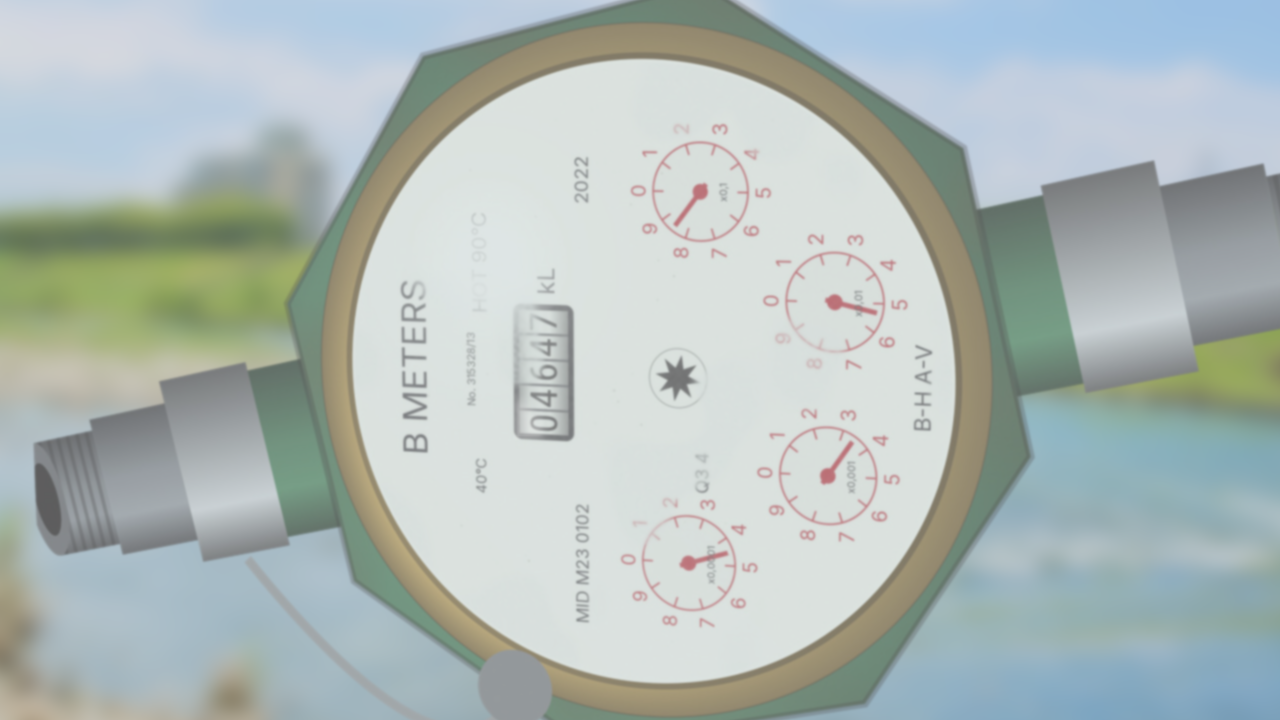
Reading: 4647.8534 kL
